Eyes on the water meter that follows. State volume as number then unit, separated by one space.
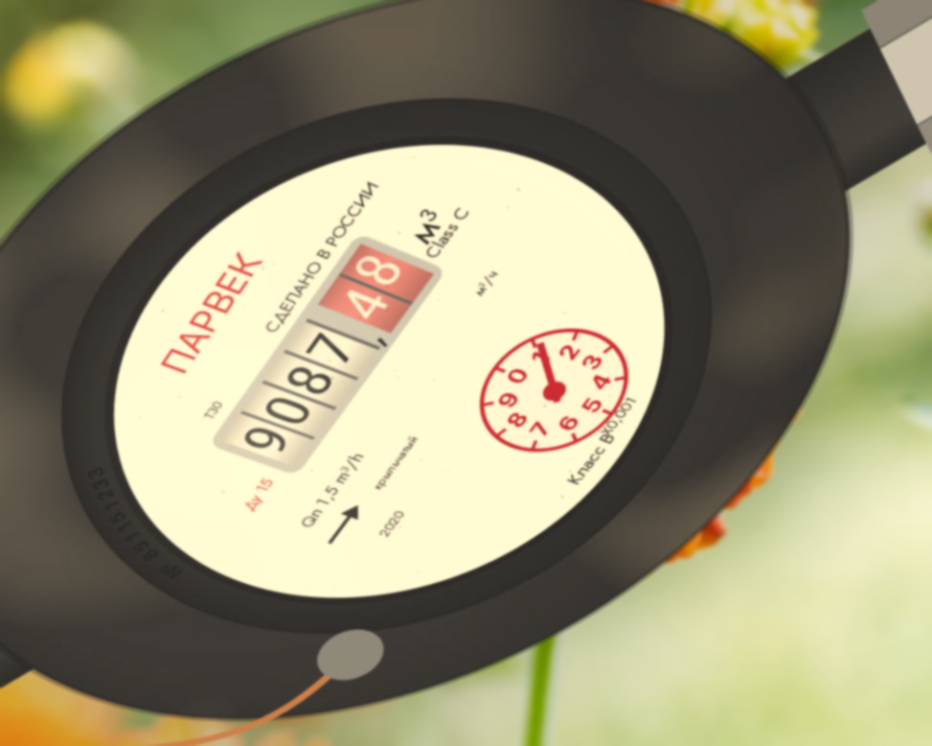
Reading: 9087.481 m³
